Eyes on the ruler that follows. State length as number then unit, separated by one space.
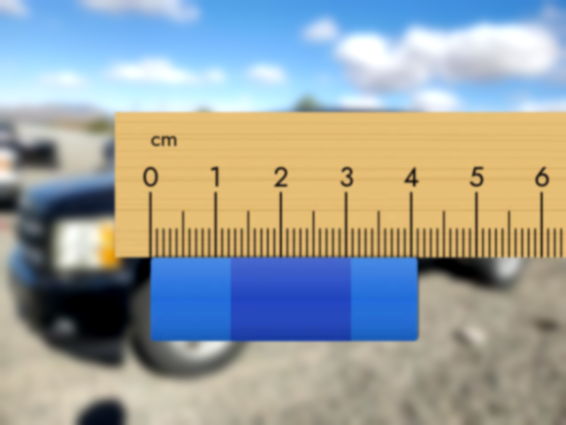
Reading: 4.1 cm
